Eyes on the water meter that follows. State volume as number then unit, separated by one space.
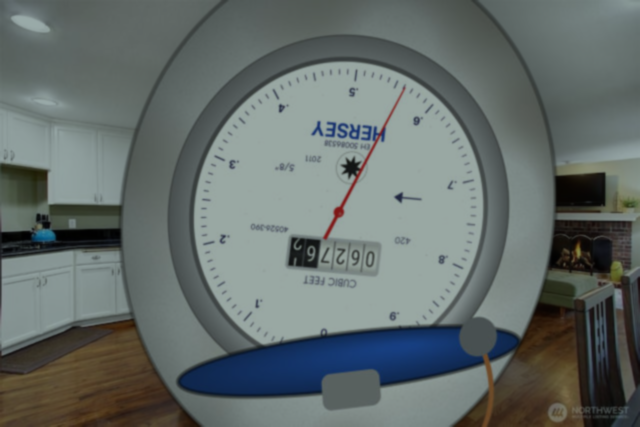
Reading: 62761.56 ft³
